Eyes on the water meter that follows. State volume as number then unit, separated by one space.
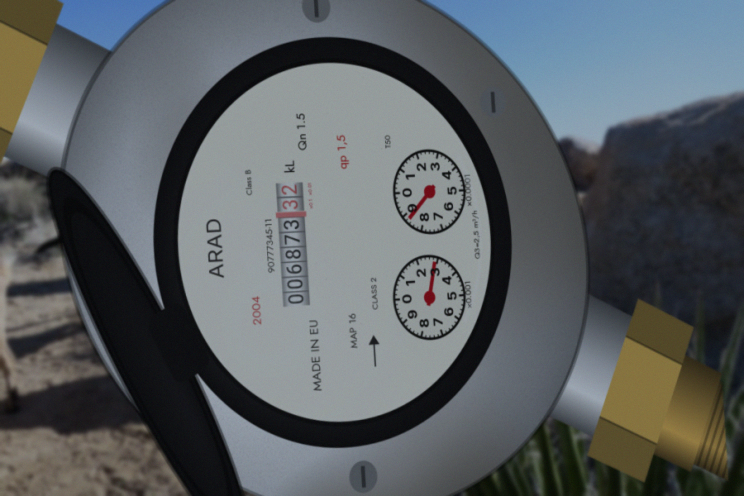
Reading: 6873.3228 kL
